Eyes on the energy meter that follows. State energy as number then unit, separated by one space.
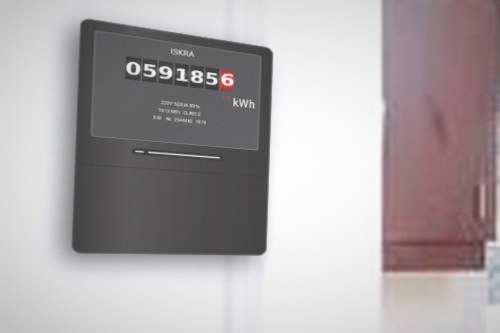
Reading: 59185.6 kWh
